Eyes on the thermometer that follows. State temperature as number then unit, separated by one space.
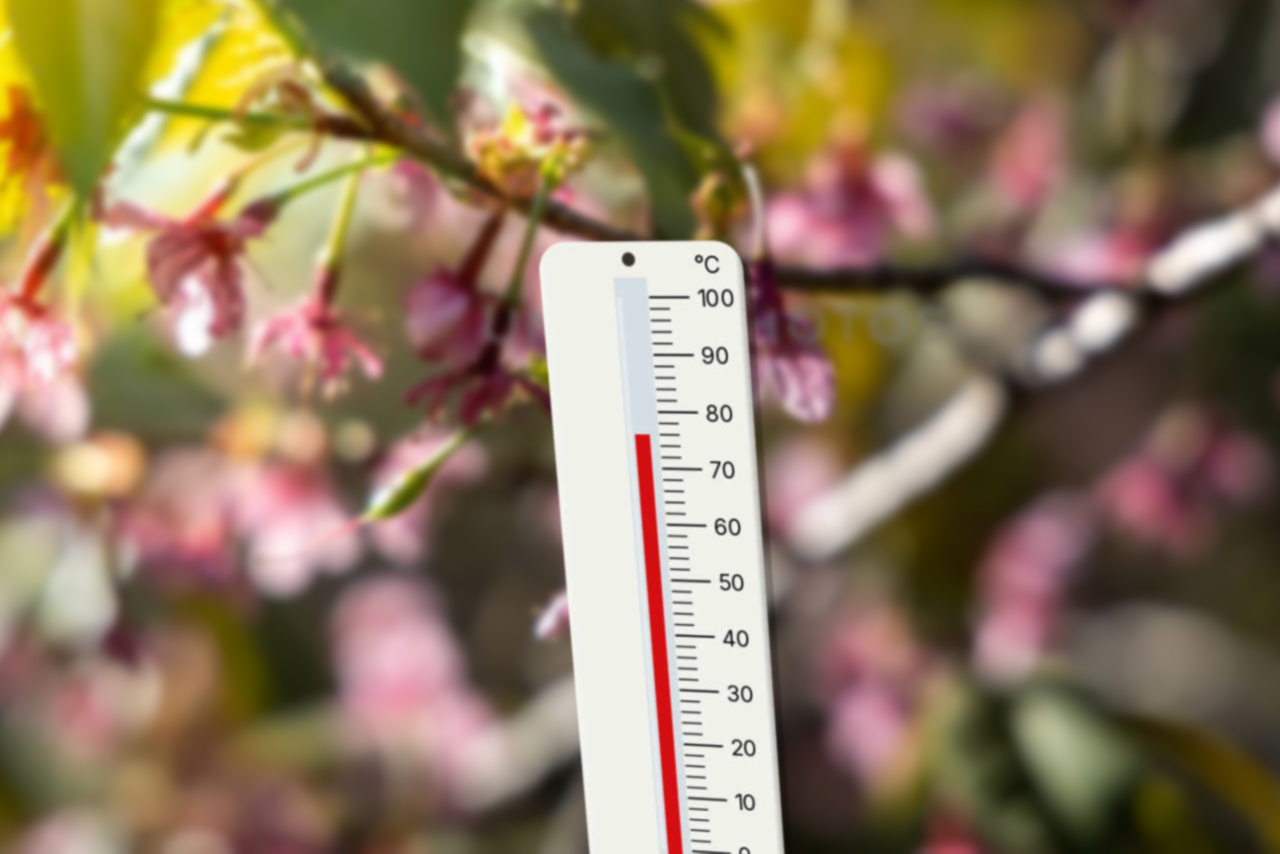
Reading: 76 °C
